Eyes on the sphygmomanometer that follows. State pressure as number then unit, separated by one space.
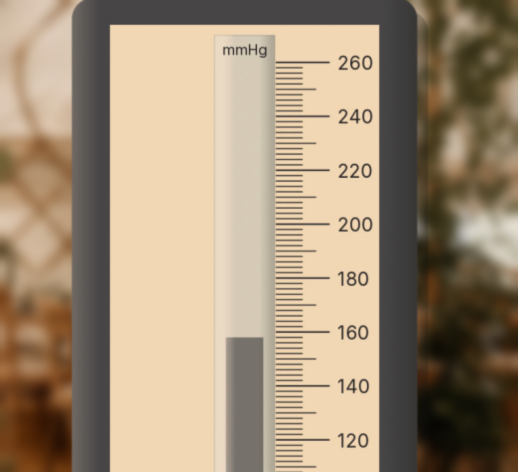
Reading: 158 mmHg
